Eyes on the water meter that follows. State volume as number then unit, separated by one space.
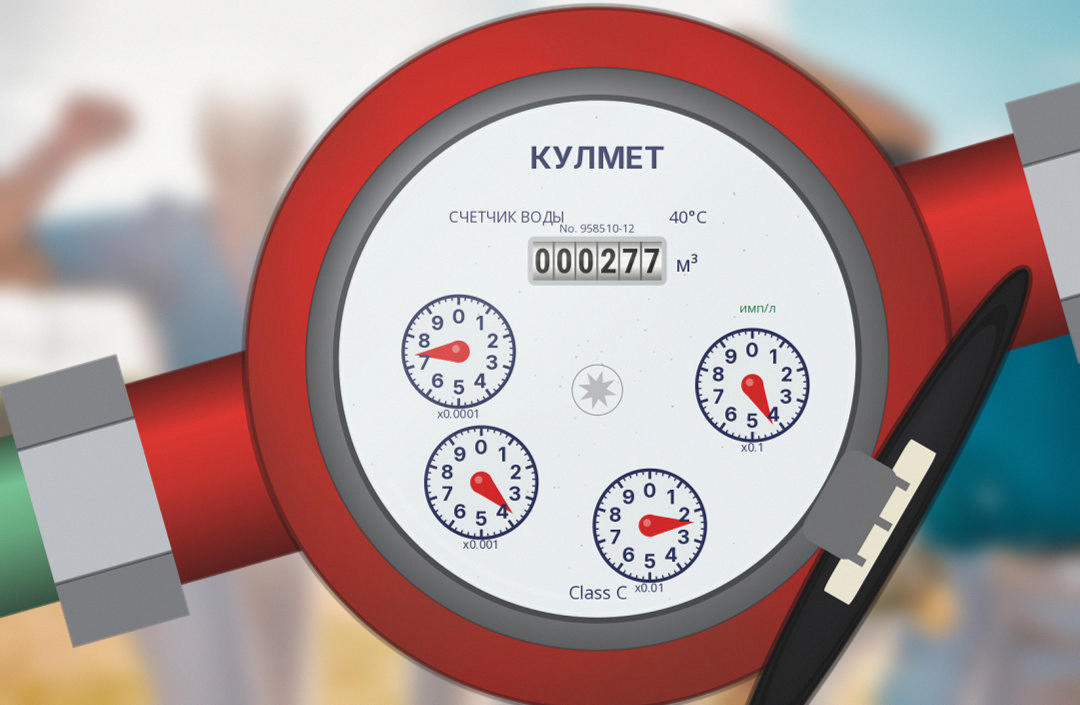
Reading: 277.4237 m³
